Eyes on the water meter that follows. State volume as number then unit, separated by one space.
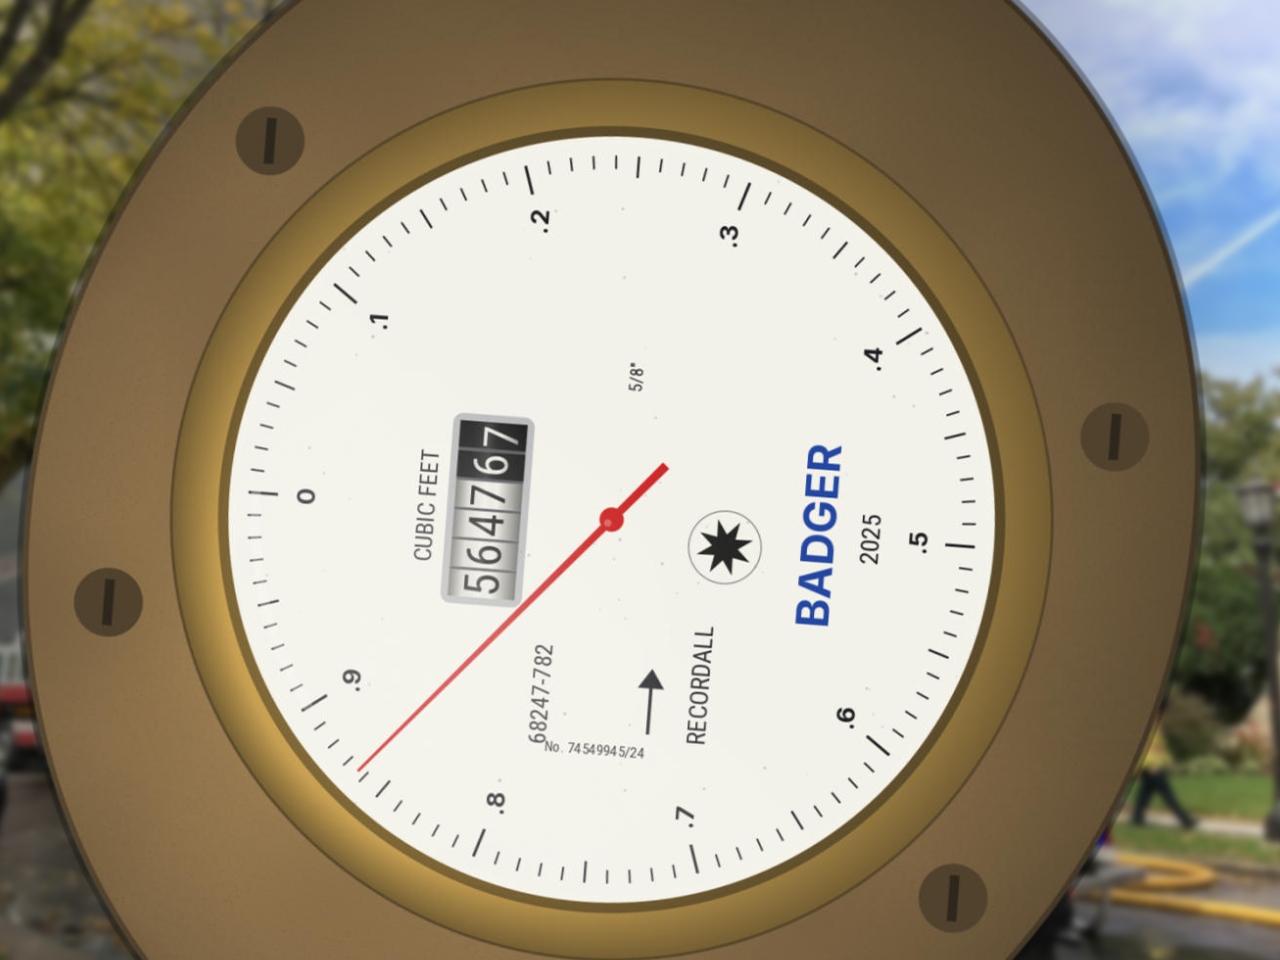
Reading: 564766.86 ft³
